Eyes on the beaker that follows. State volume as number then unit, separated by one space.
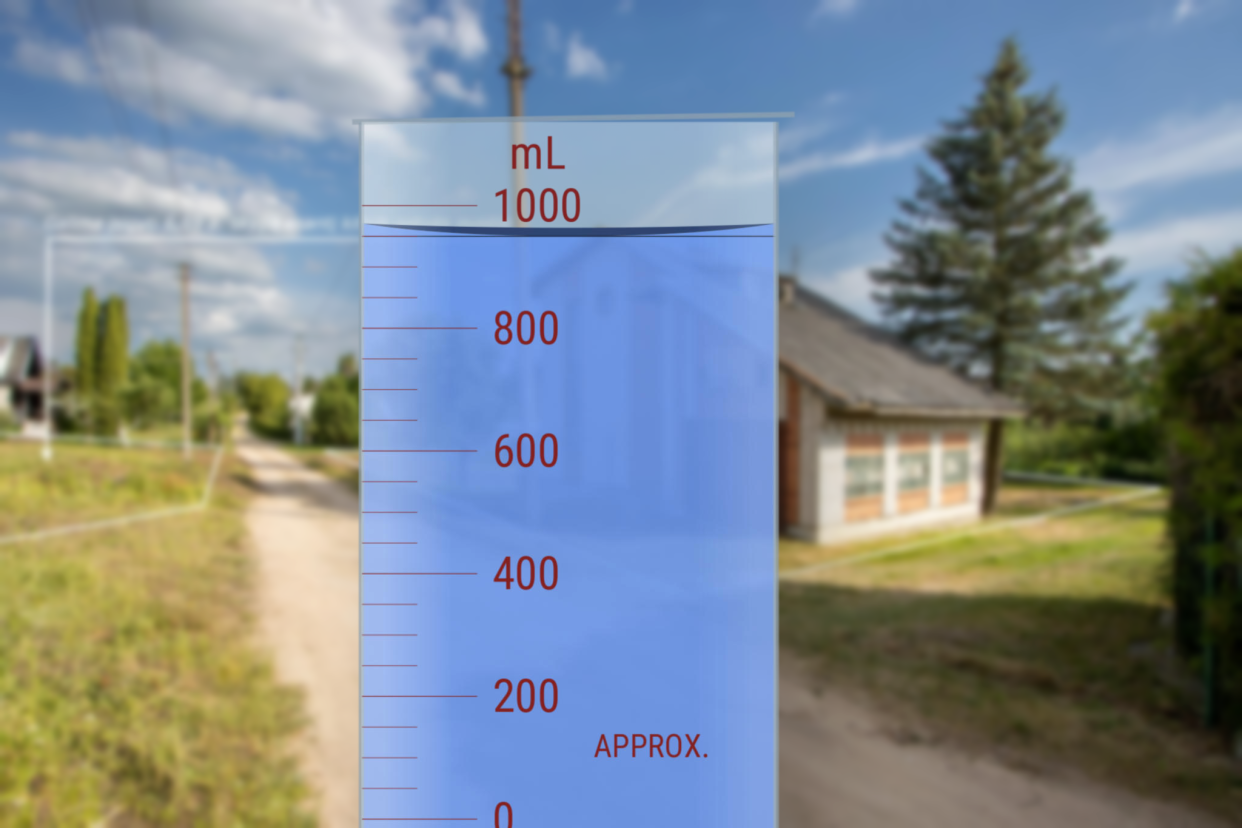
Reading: 950 mL
